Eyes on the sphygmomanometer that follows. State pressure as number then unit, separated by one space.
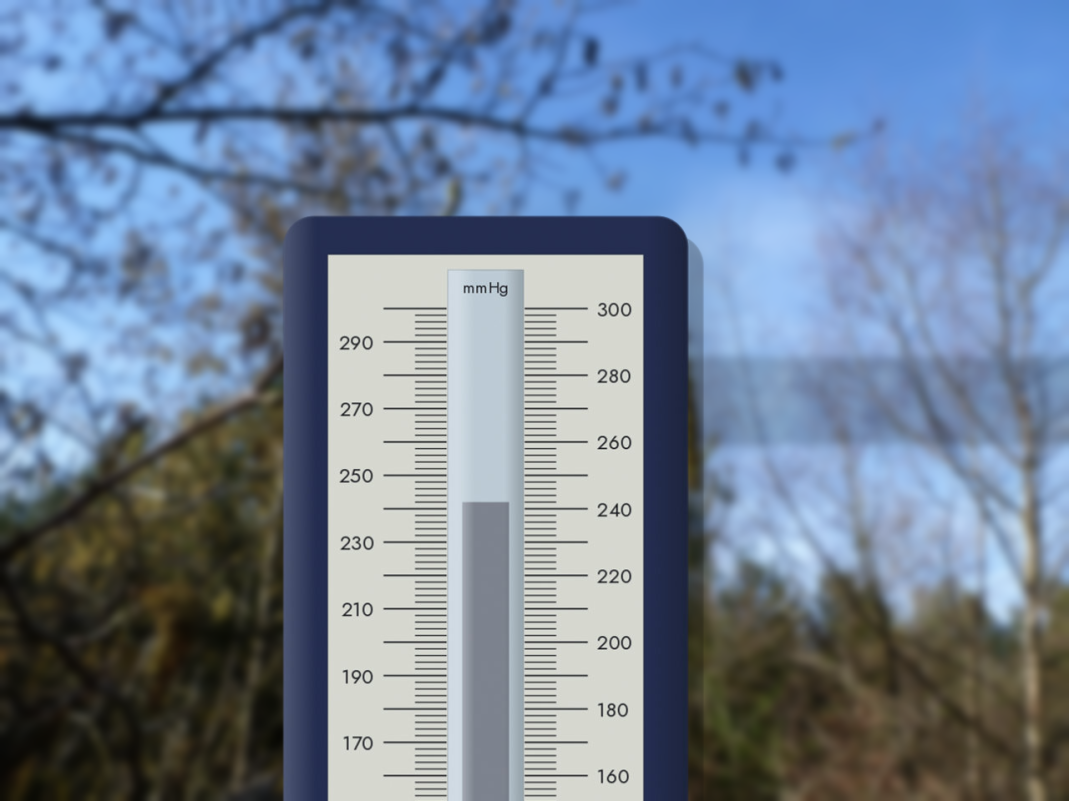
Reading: 242 mmHg
